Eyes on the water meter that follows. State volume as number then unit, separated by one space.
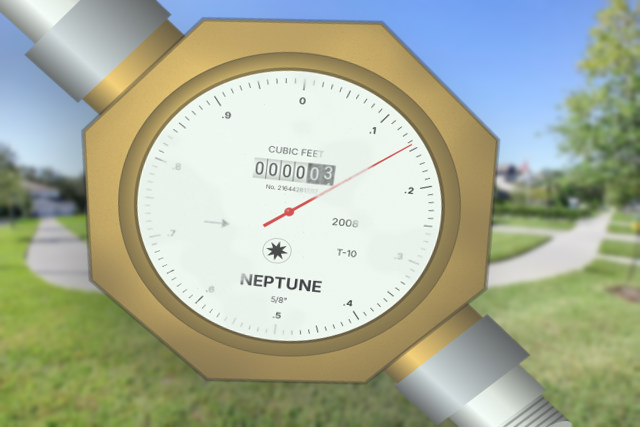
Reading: 3.14 ft³
